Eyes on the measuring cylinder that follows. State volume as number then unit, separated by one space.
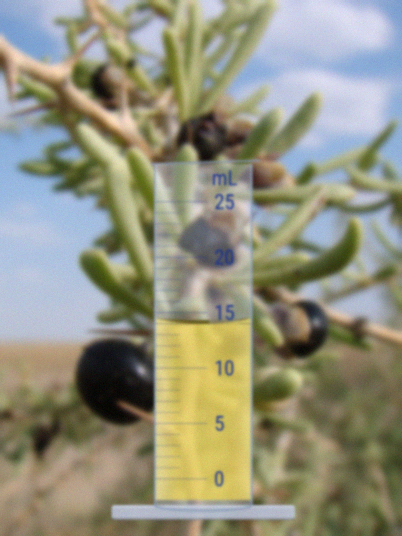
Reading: 14 mL
